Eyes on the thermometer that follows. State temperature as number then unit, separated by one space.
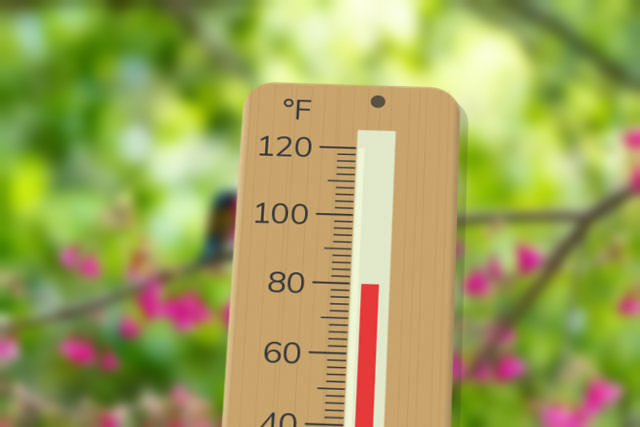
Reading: 80 °F
